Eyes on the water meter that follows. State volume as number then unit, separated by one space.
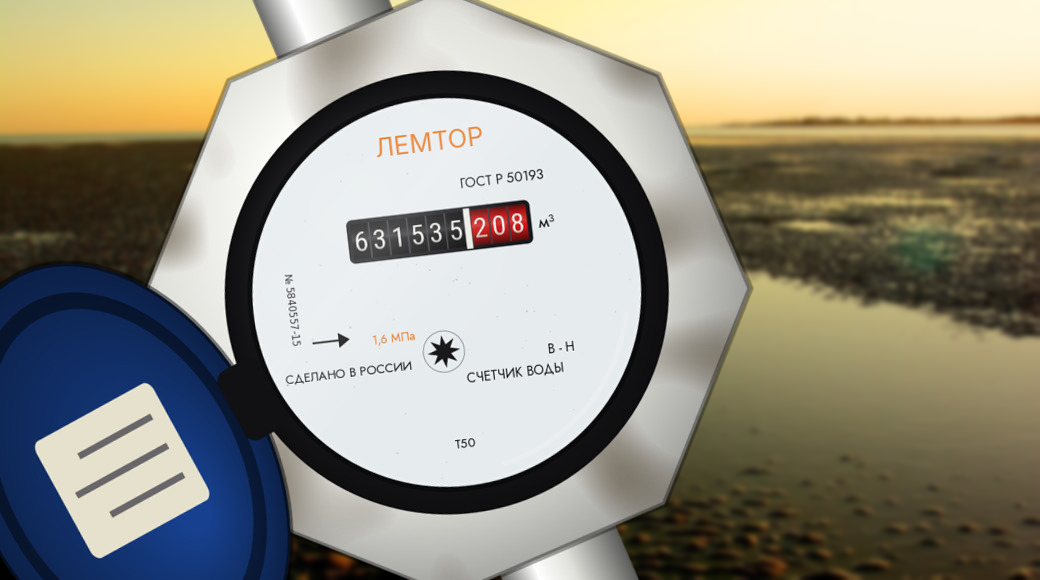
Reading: 631535.208 m³
